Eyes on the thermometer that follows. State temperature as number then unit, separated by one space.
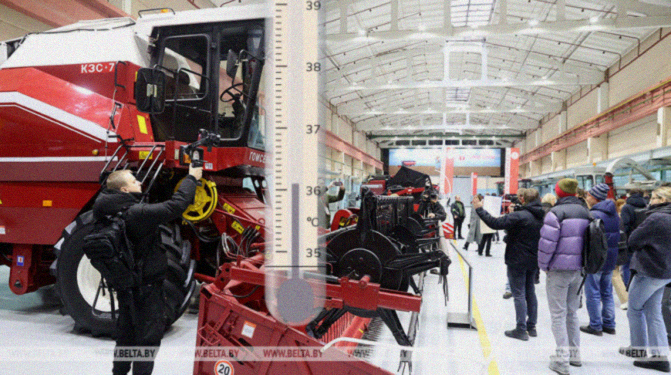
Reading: 36.1 °C
